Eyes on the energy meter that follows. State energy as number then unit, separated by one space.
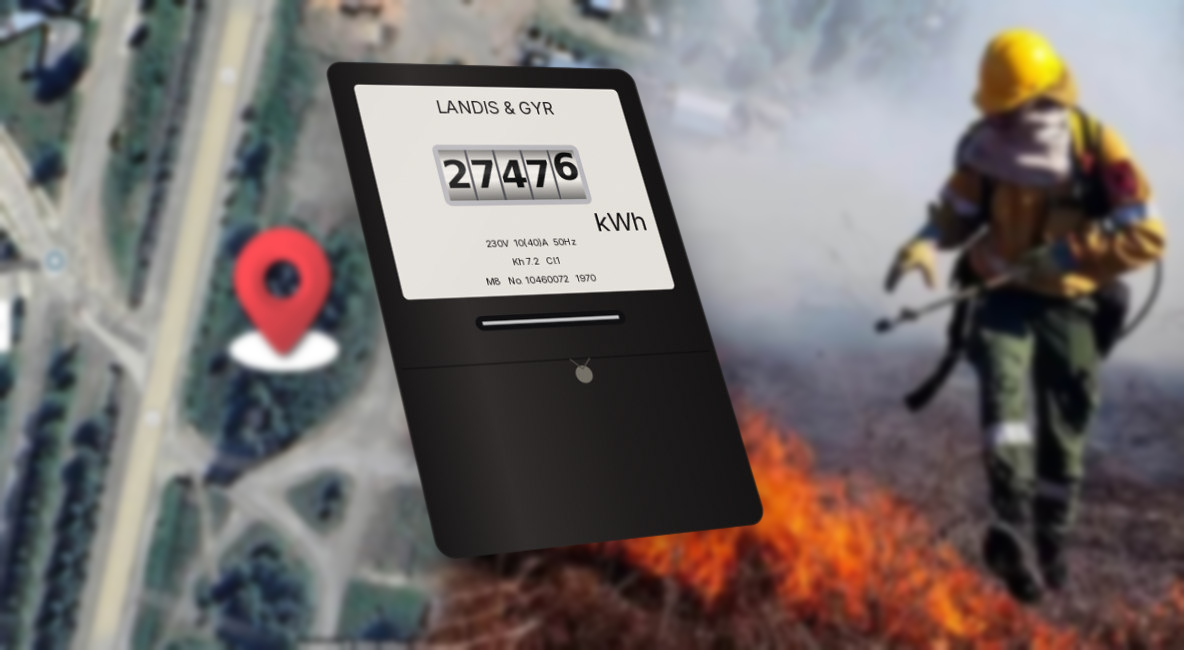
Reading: 27476 kWh
